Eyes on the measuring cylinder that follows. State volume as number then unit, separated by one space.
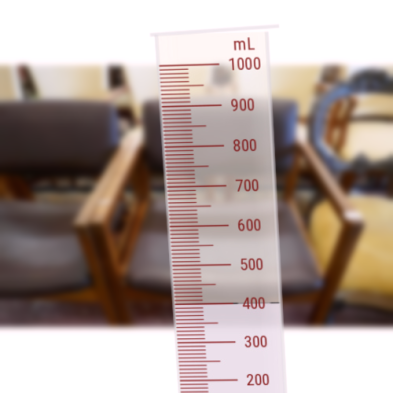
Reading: 400 mL
